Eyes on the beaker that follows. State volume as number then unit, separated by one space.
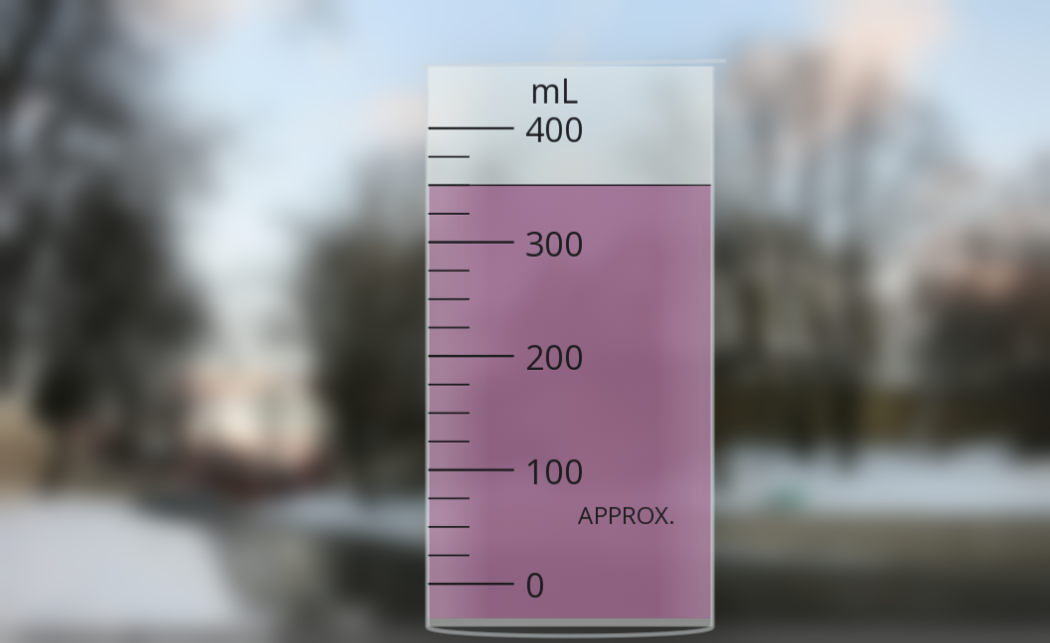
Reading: 350 mL
